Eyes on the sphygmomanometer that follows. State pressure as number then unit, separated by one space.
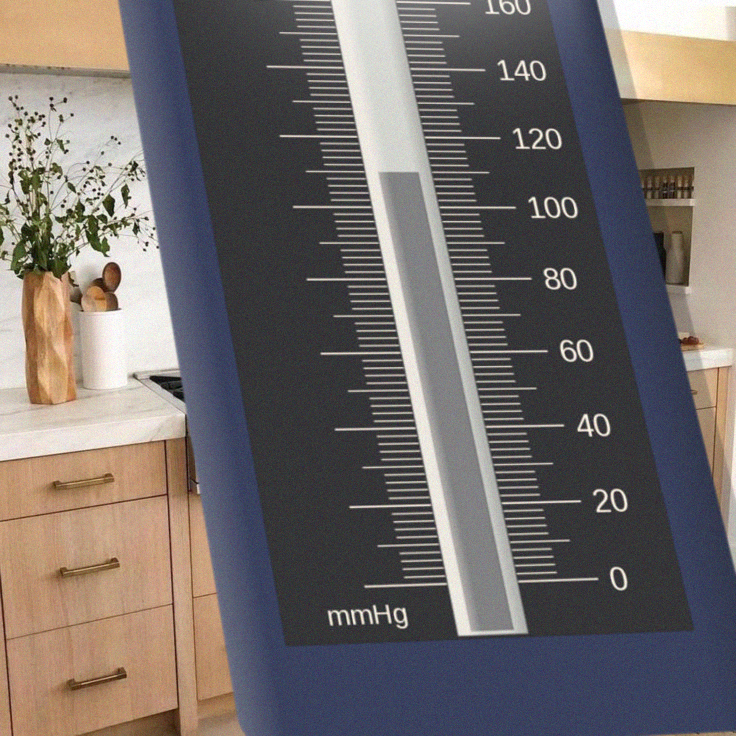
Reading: 110 mmHg
